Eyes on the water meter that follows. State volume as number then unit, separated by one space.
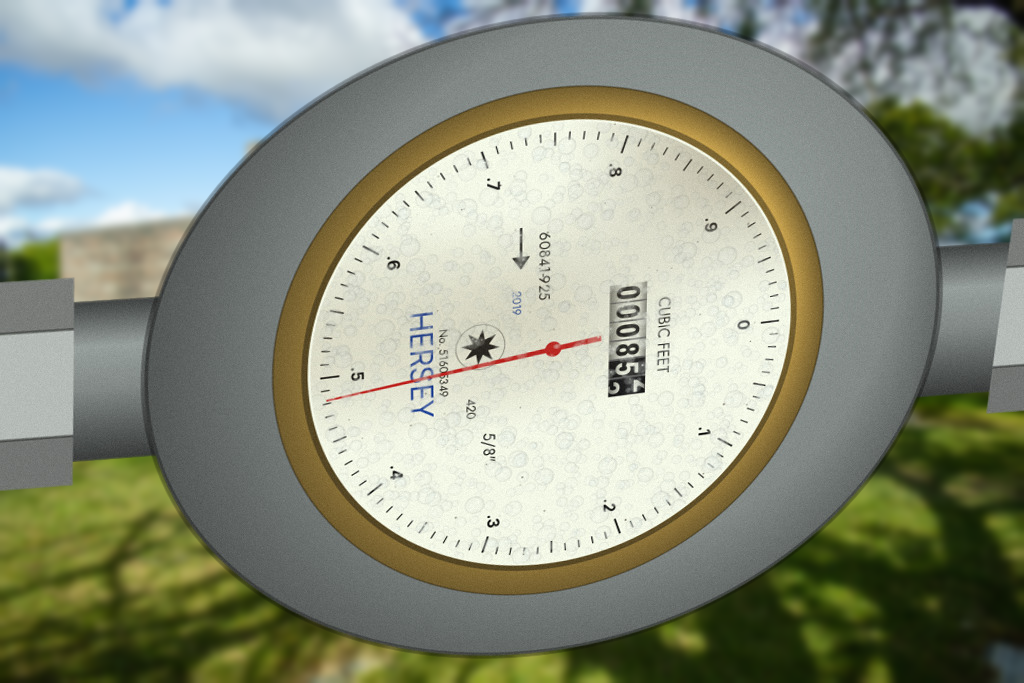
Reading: 852.48 ft³
